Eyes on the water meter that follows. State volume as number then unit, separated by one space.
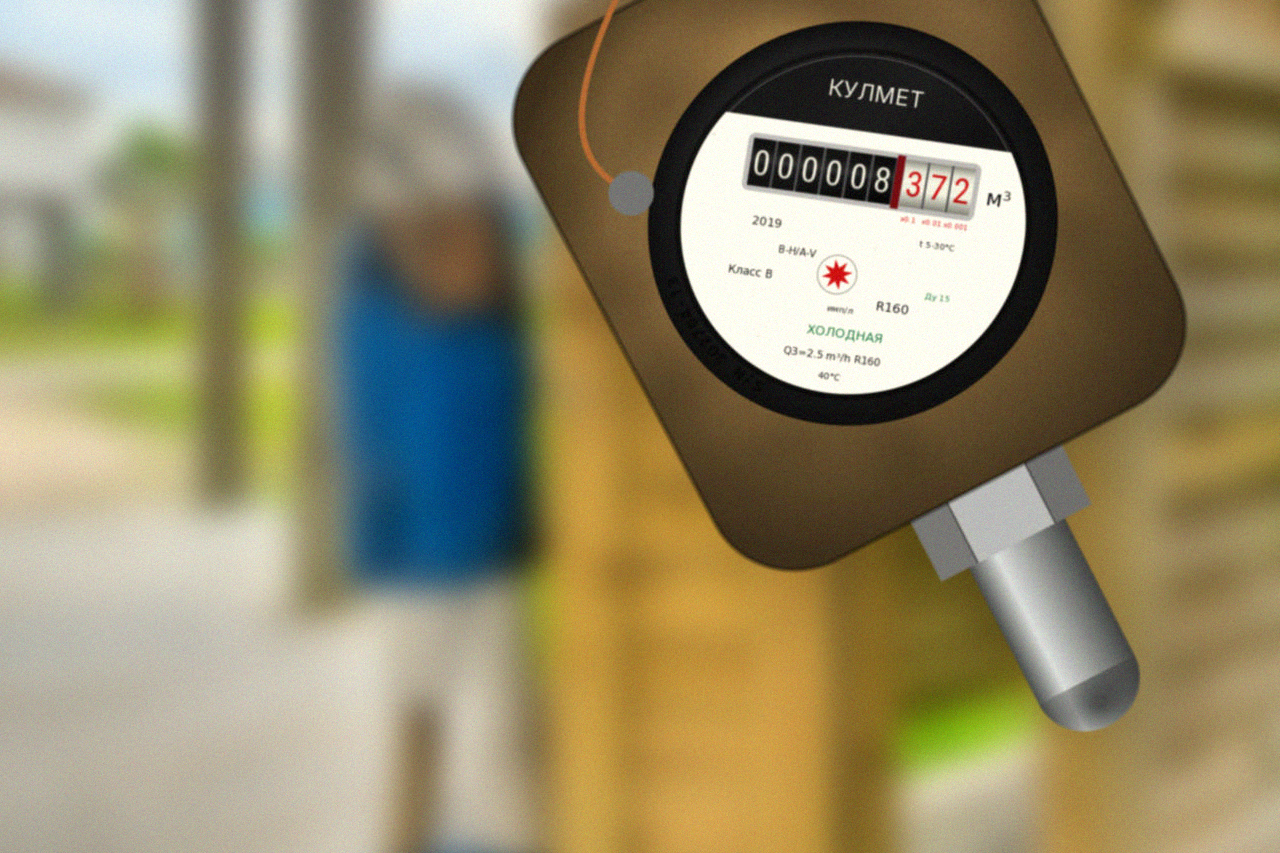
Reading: 8.372 m³
